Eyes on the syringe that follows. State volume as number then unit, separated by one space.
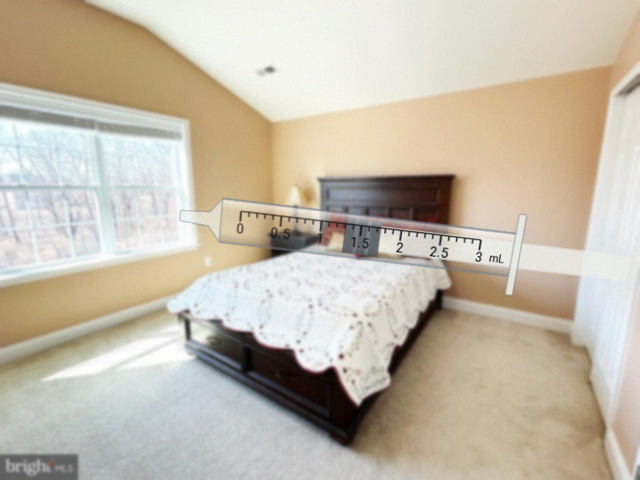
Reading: 1.3 mL
